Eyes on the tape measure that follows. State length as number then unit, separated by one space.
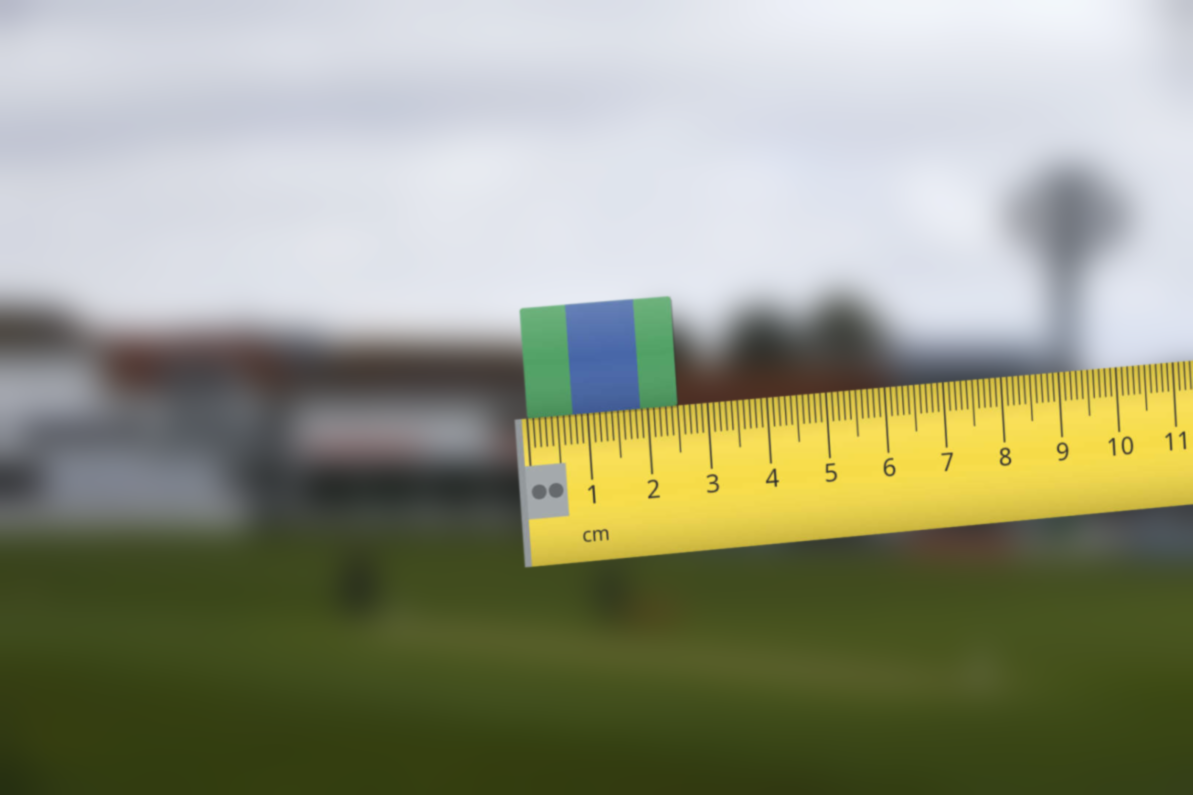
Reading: 2.5 cm
